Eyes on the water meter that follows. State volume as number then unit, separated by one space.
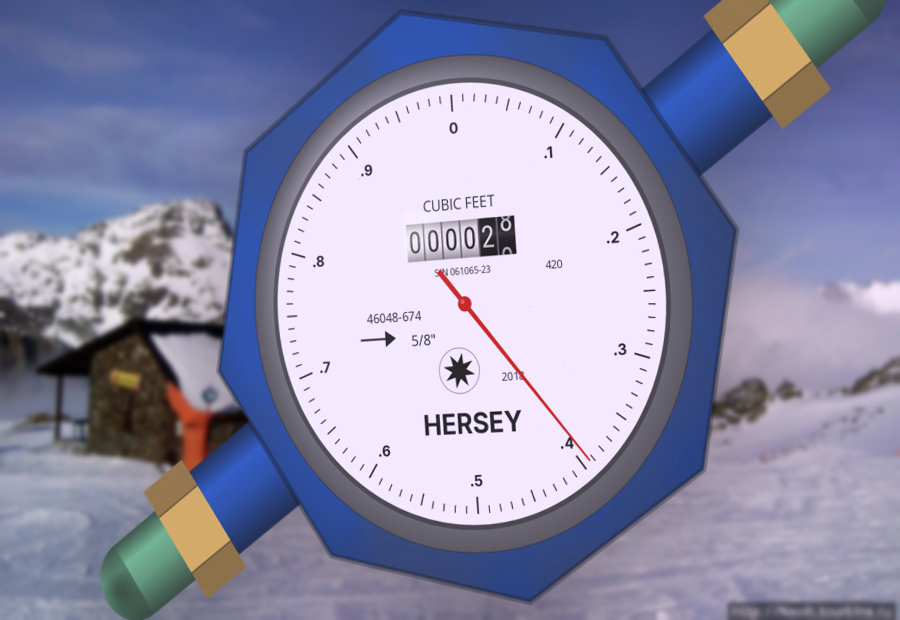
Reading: 28.39 ft³
